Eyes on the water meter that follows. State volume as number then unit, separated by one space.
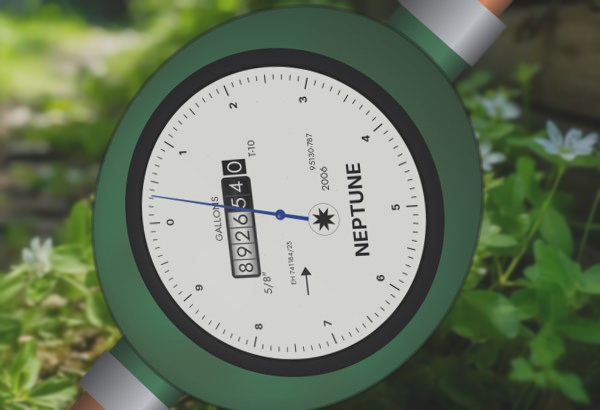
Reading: 8926540.3 gal
